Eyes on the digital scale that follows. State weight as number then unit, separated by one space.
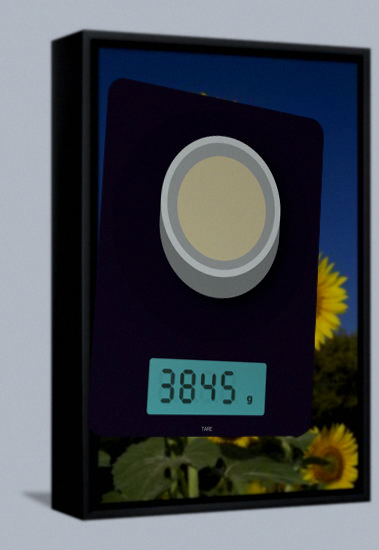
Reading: 3845 g
